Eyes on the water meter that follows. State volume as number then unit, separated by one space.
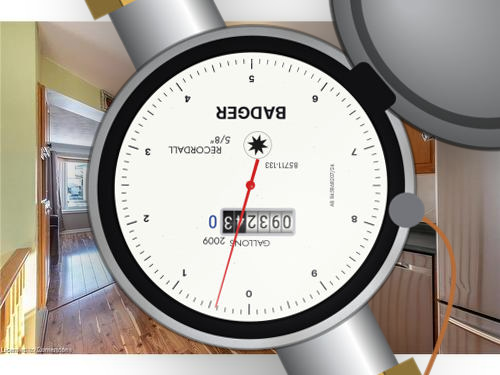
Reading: 932430.4 gal
